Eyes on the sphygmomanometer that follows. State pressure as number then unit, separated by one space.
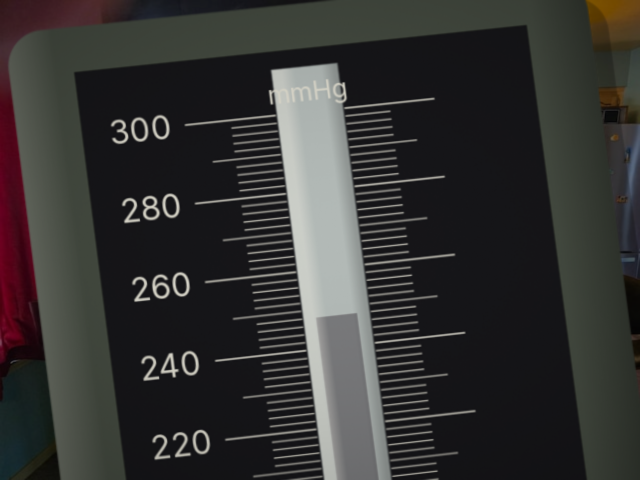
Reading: 248 mmHg
